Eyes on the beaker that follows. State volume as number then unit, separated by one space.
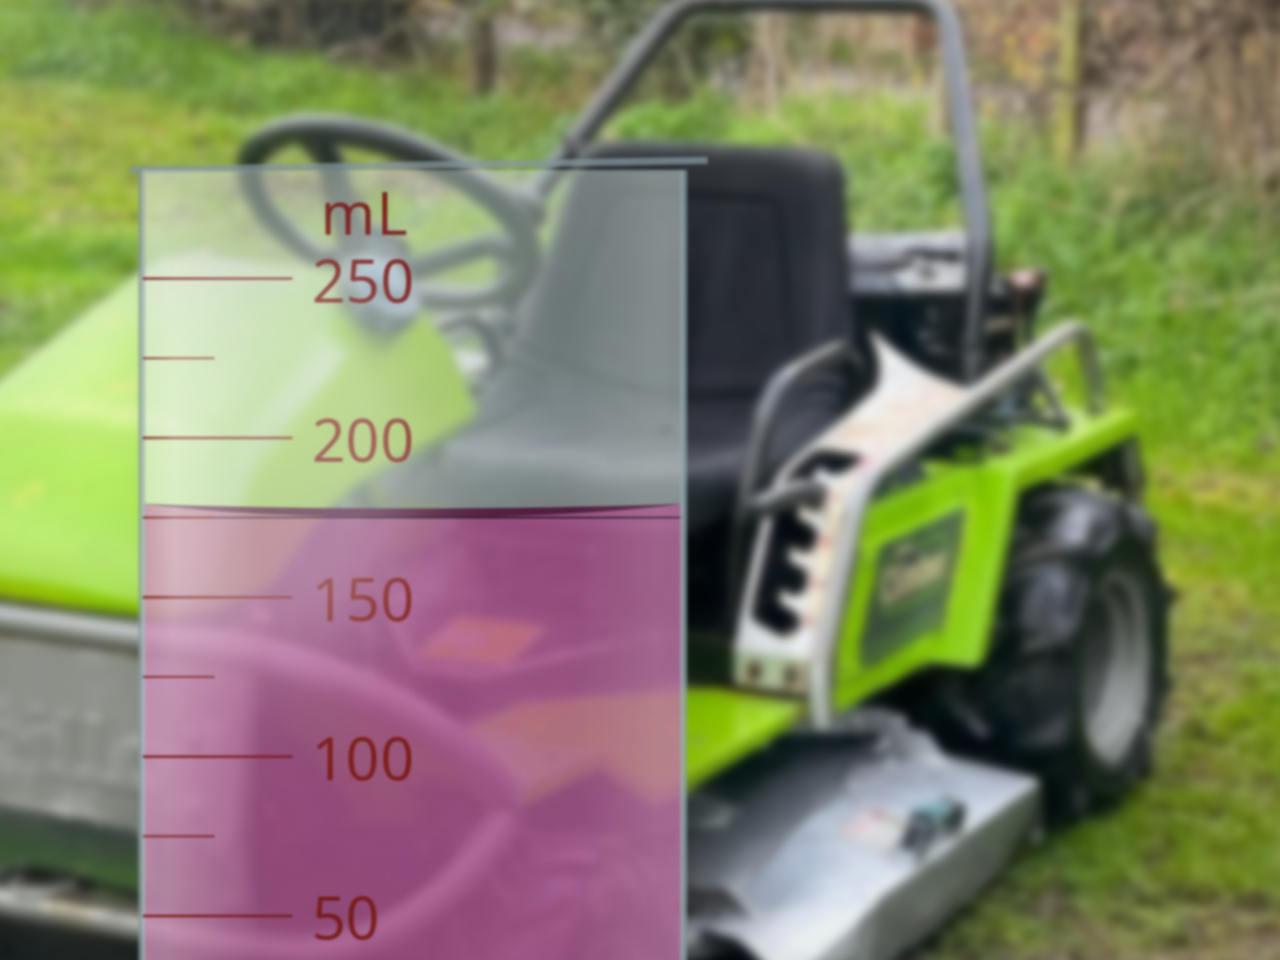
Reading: 175 mL
